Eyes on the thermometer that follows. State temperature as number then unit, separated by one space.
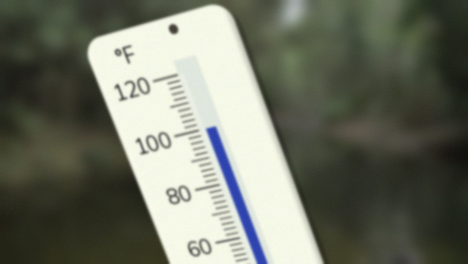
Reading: 100 °F
